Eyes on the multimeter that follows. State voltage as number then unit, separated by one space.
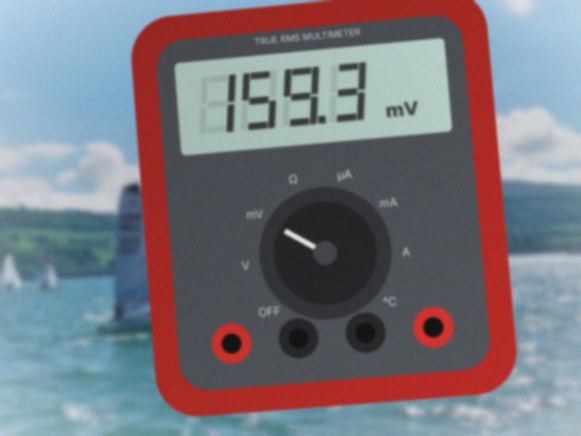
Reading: 159.3 mV
